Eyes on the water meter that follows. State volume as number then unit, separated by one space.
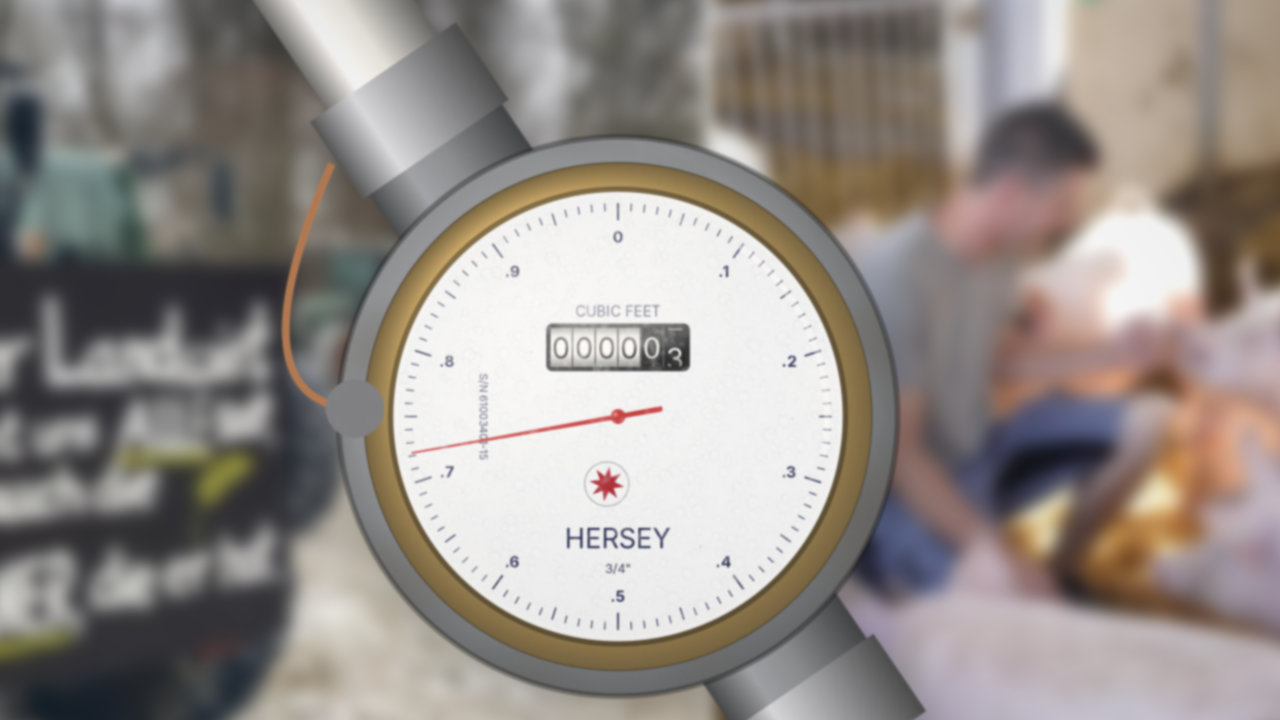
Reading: 2.72 ft³
